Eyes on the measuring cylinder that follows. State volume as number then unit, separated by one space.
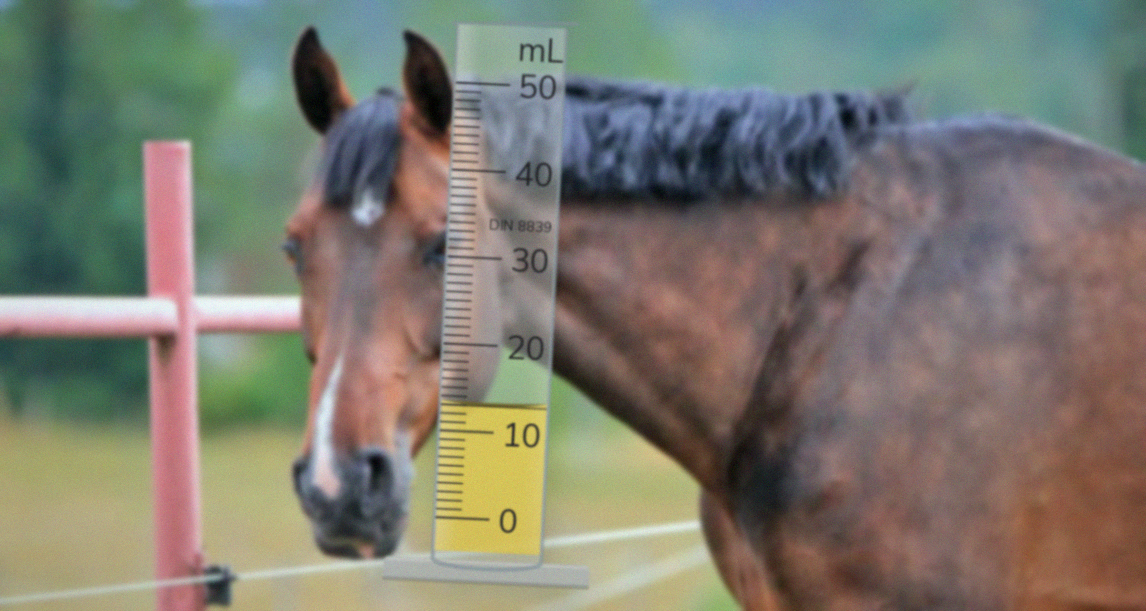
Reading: 13 mL
